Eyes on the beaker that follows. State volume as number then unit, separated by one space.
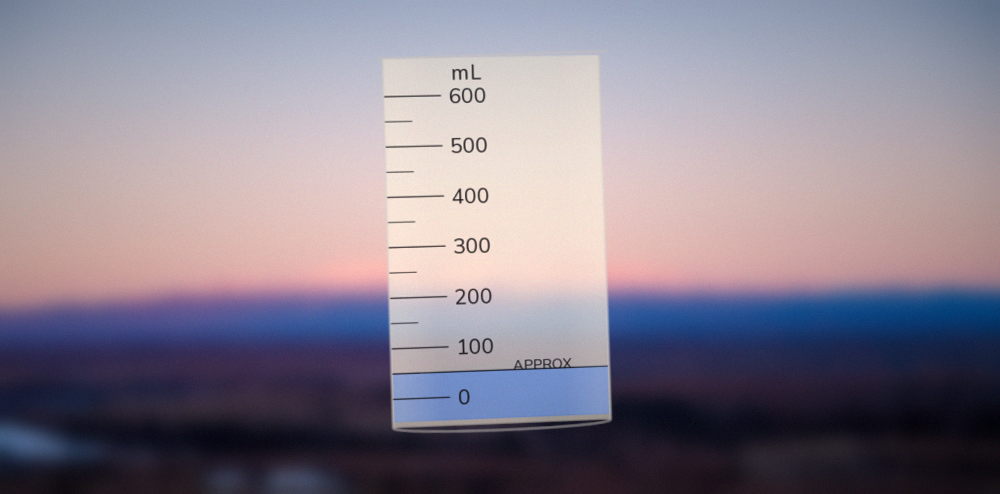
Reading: 50 mL
